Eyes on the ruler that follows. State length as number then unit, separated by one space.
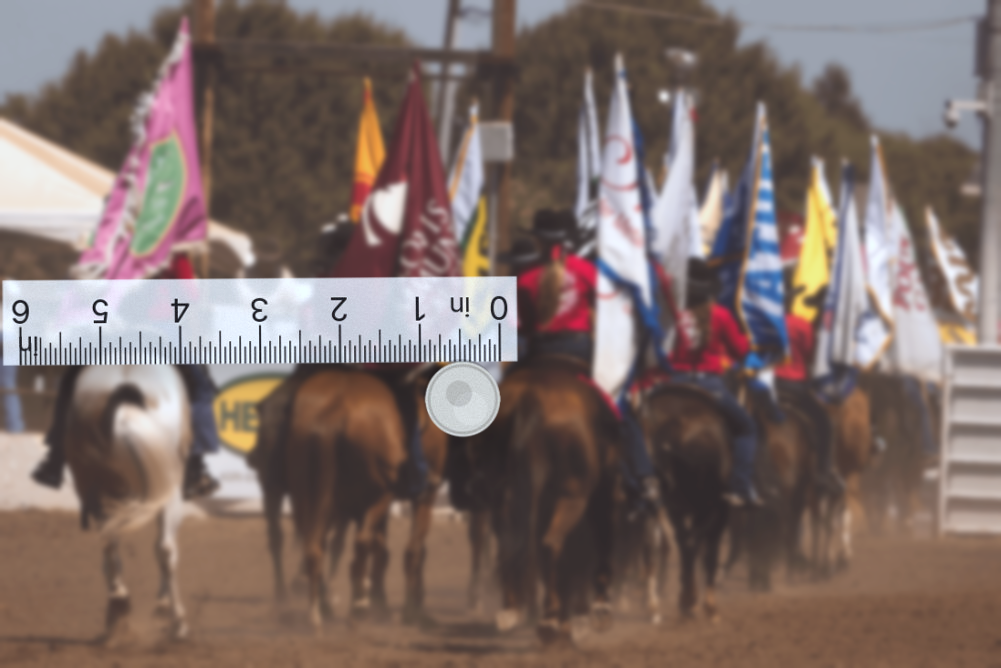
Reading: 0.9375 in
